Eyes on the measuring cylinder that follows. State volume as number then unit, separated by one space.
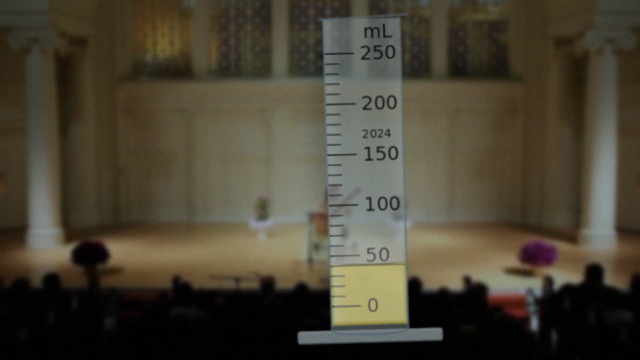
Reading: 40 mL
